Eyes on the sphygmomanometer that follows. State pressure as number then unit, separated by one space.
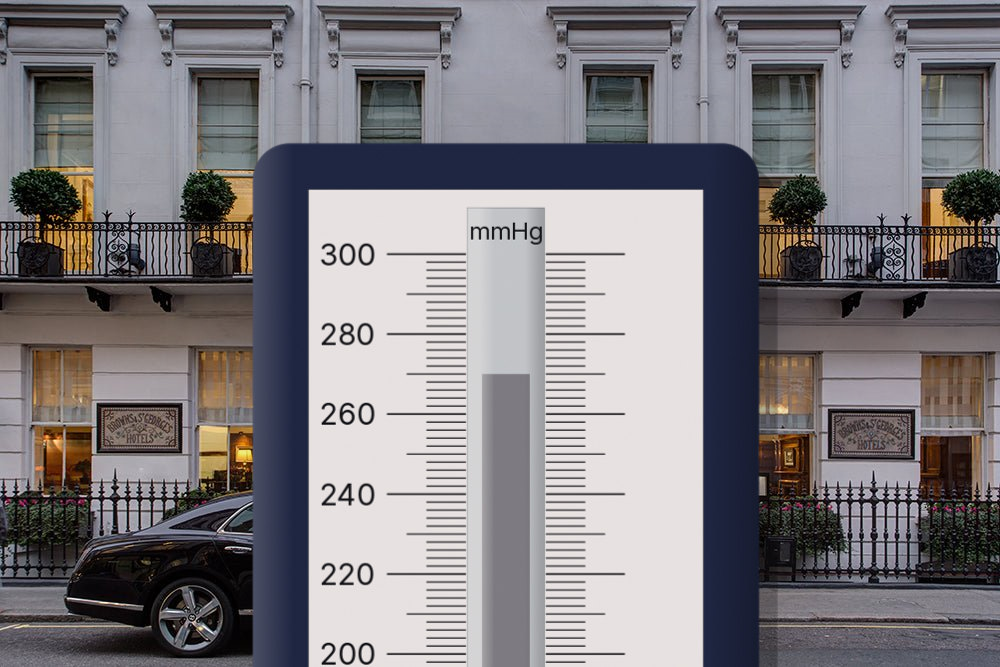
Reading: 270 mmHg
